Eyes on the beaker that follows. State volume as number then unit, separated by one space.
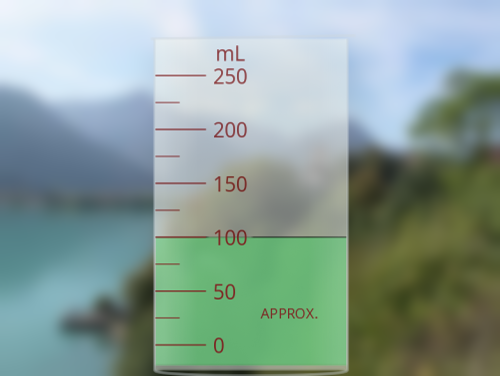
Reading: 100 mL
